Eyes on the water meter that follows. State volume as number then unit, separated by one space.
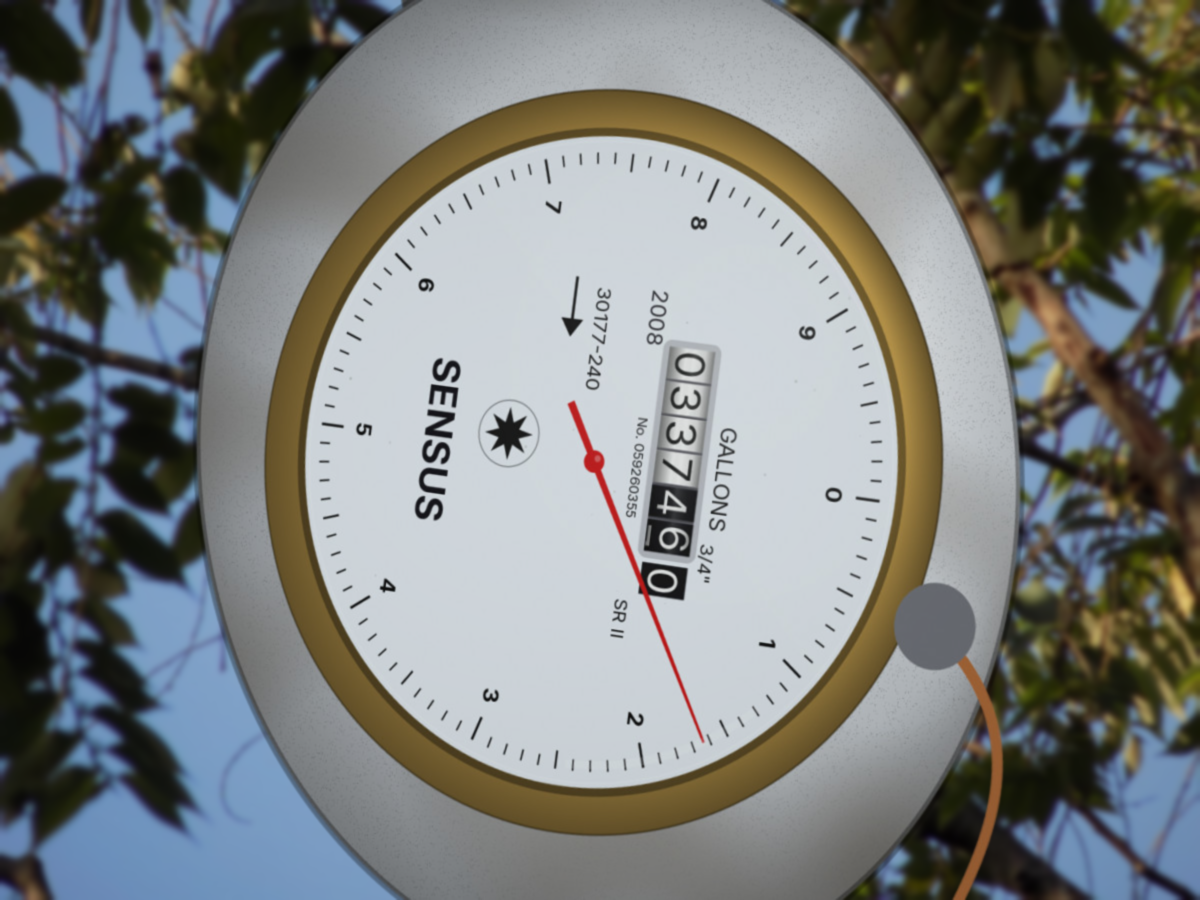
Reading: 337461.6 gal
